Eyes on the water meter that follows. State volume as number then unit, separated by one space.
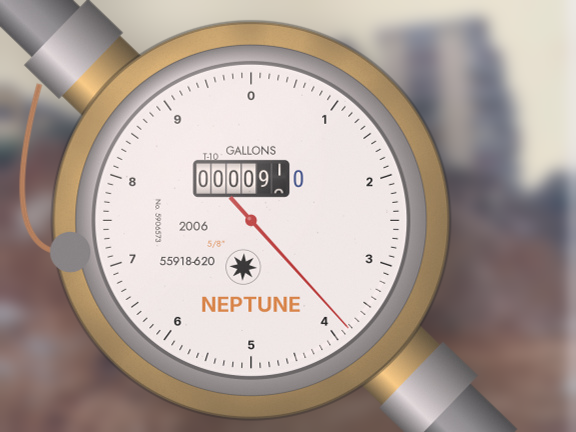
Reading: 913.8 gal
